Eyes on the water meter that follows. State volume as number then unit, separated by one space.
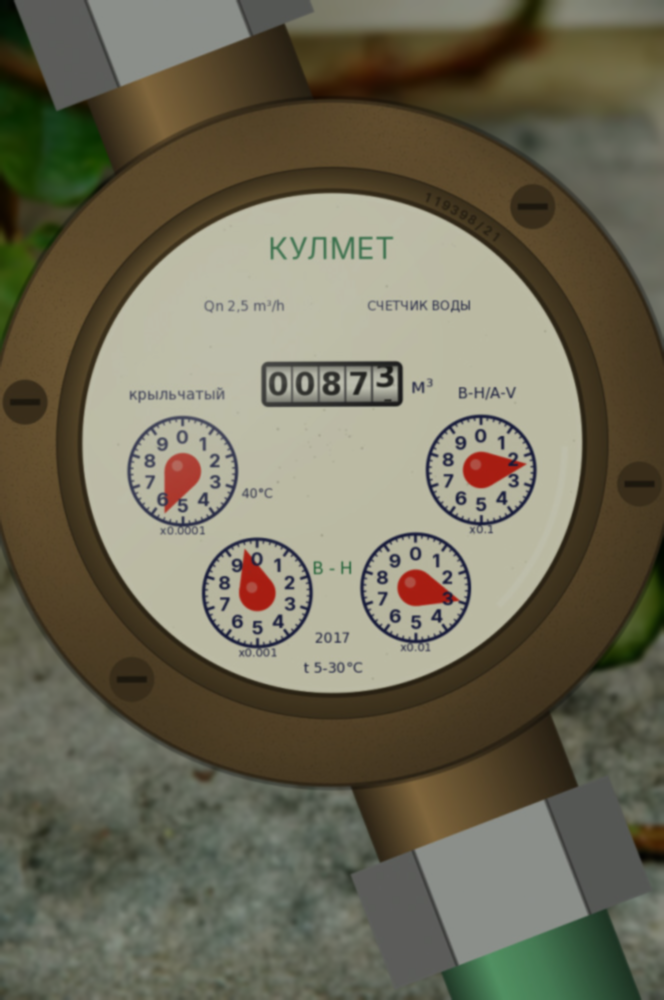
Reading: 873.2295 m³
